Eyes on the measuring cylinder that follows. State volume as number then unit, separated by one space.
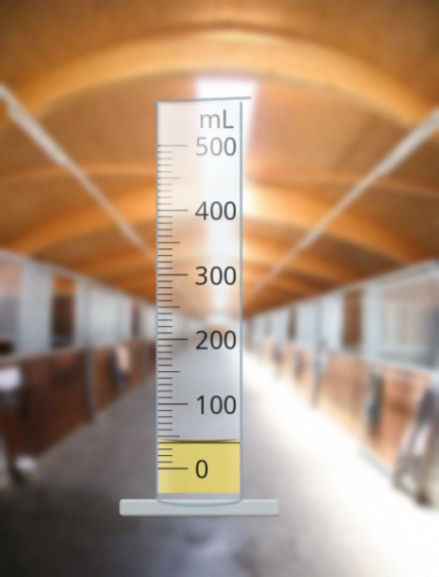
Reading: 40 mL
